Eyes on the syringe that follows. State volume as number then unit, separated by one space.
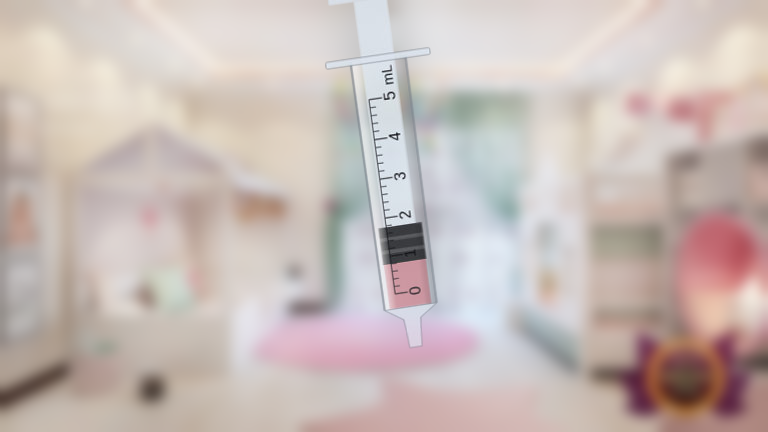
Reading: 0.8 mL
